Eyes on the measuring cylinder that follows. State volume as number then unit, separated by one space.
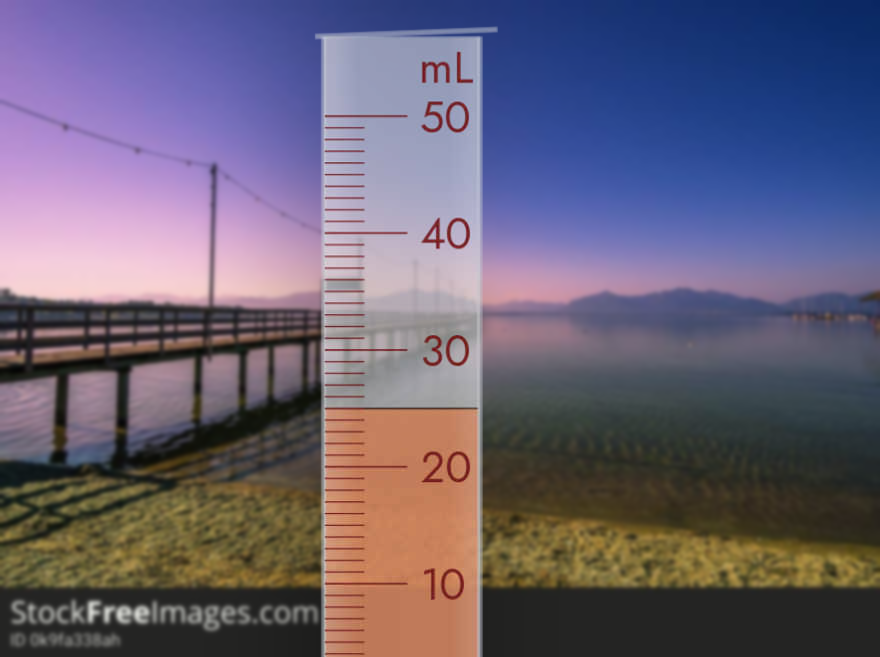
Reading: 25 mL
